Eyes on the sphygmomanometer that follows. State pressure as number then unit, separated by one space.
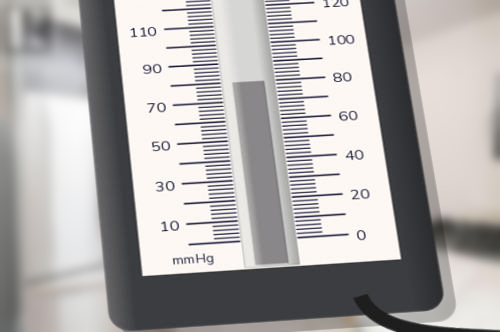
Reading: 80 mmHg
